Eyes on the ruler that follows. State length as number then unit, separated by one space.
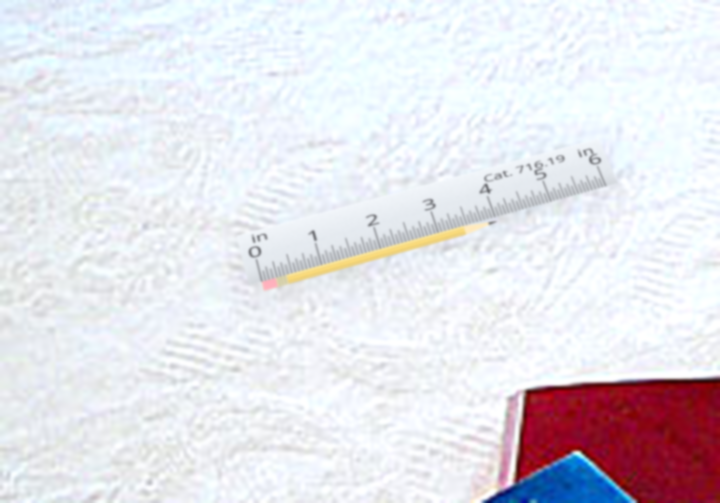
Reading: 4 in
